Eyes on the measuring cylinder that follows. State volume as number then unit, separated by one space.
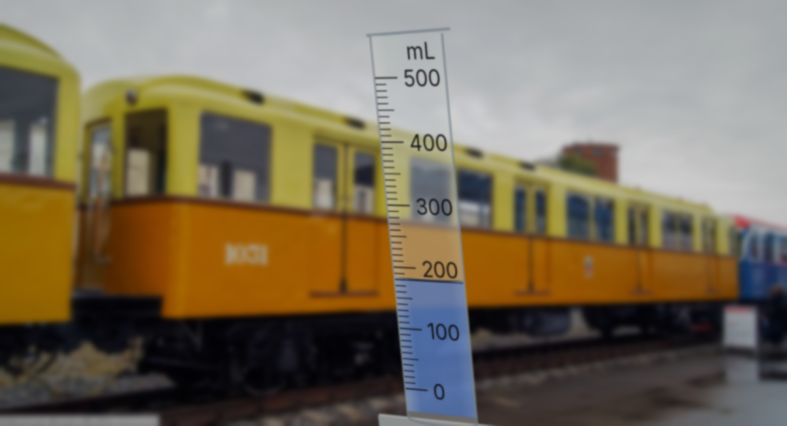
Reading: 180 mL
